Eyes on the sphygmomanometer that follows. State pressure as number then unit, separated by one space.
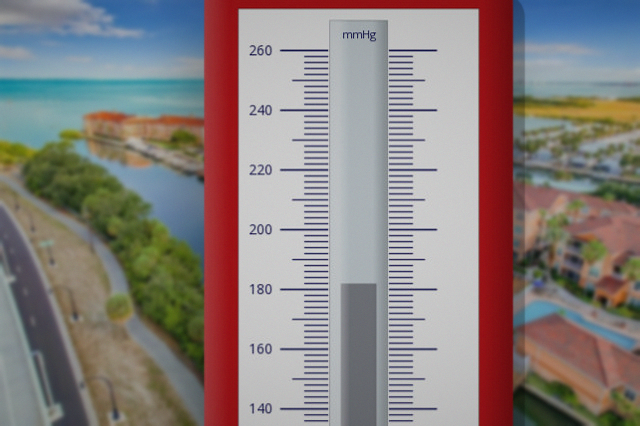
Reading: 182 mmHg
